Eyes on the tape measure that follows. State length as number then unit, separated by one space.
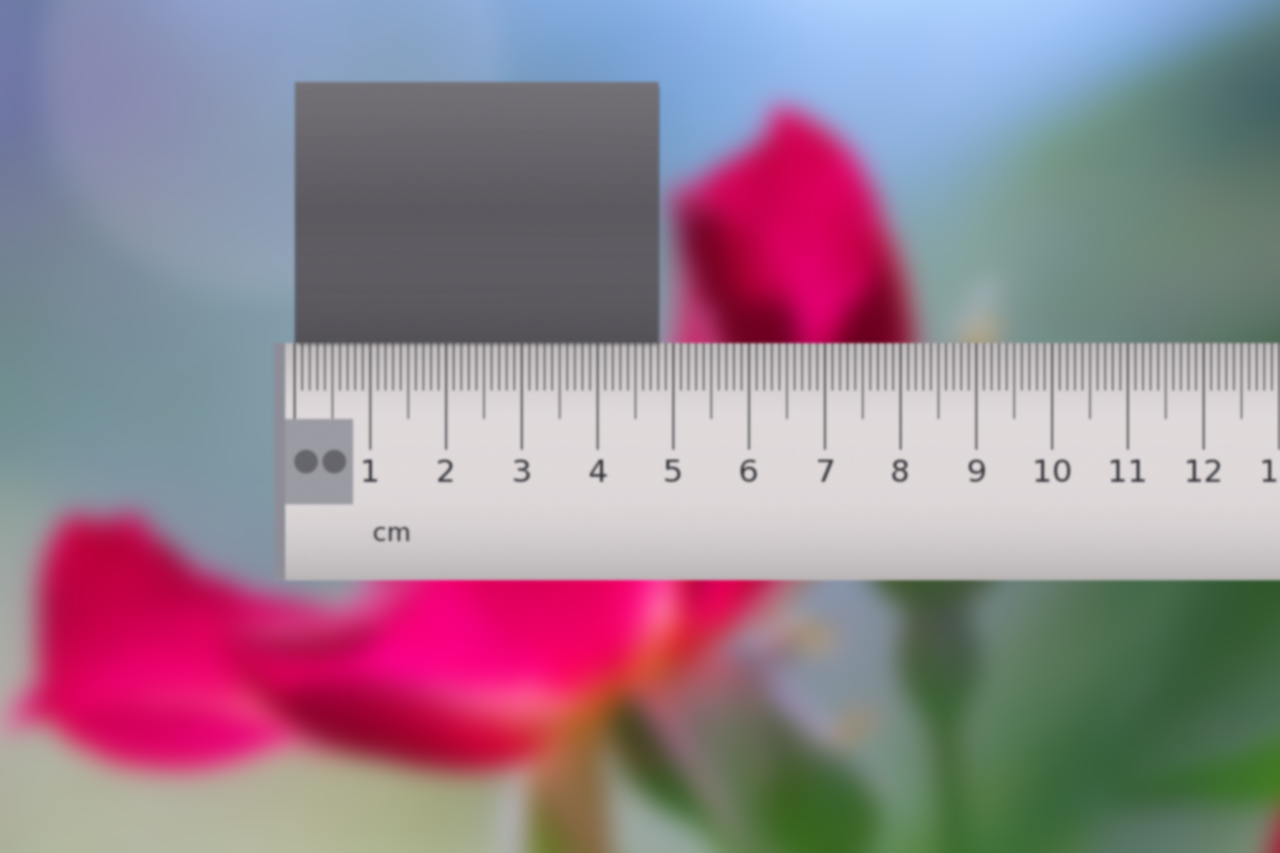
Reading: 4.8 cm
